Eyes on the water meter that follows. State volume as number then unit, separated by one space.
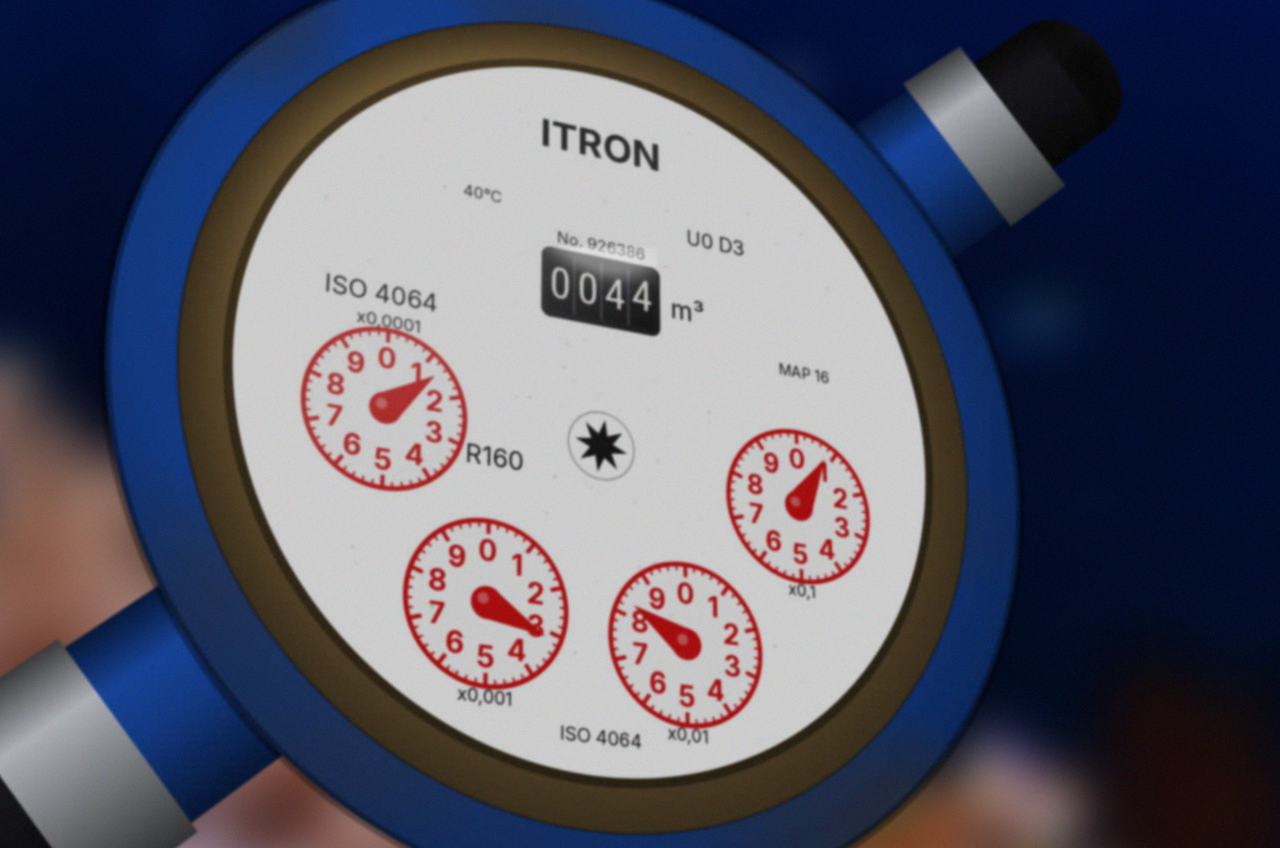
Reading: 44.0831 m³
